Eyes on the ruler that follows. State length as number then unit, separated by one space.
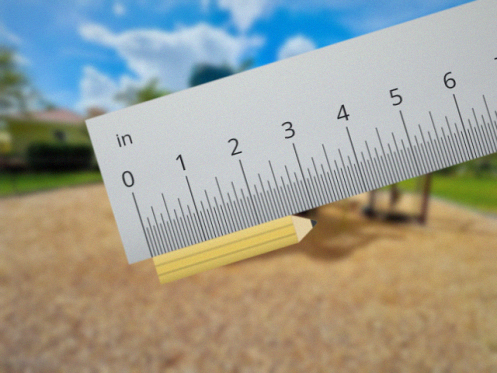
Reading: 3 in
